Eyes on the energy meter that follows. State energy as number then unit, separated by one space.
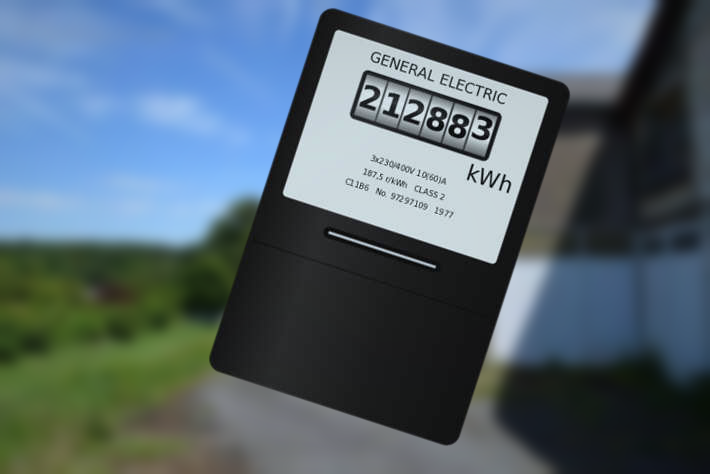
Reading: 212883 kWh
